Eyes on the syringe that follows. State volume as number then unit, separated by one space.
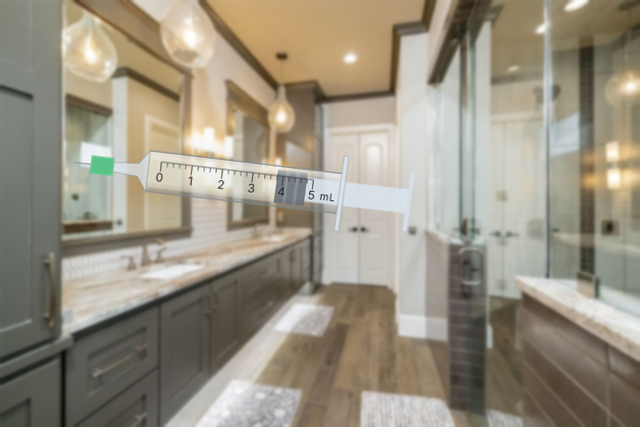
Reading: 3.8 mL
